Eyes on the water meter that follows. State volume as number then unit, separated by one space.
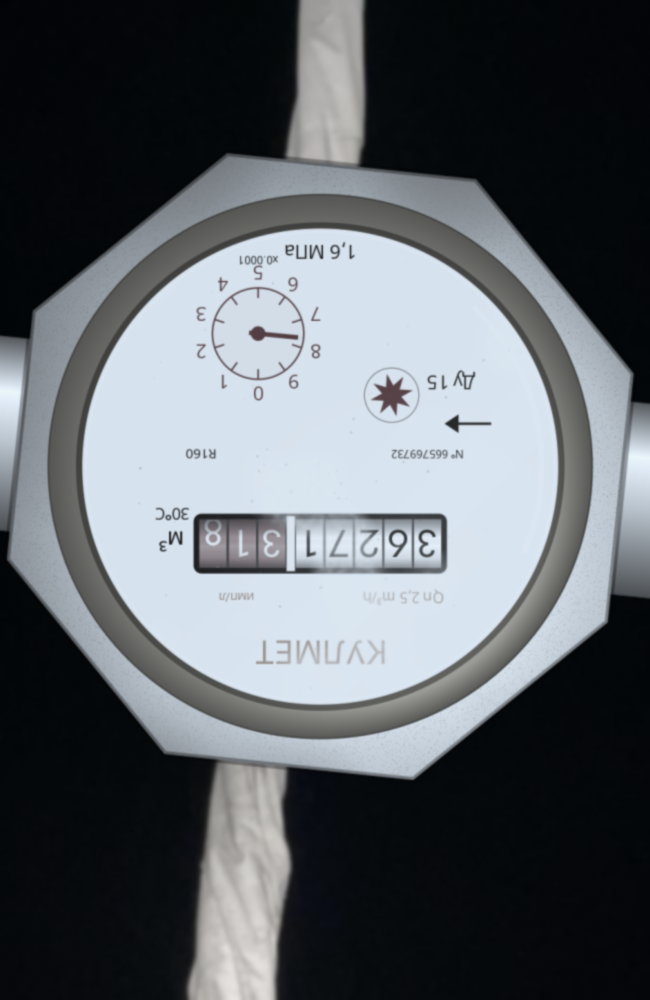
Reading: 36271.3177 m³
